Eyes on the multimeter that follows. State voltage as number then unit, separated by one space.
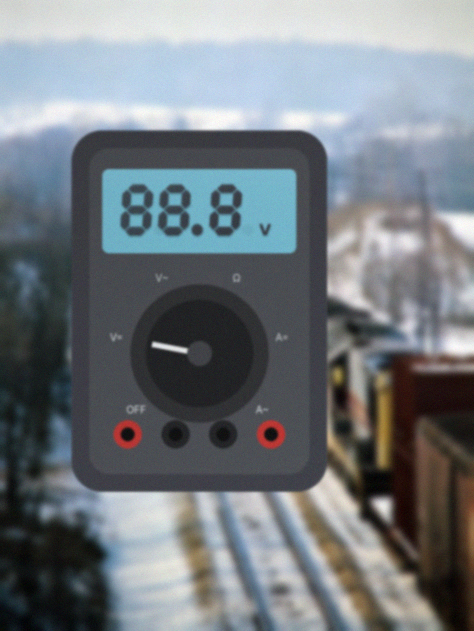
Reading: 88.8 V
